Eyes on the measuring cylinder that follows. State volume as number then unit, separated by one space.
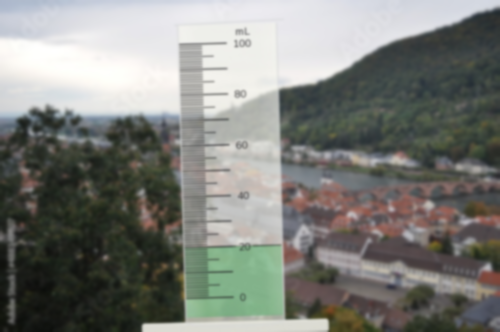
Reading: 20 mL
